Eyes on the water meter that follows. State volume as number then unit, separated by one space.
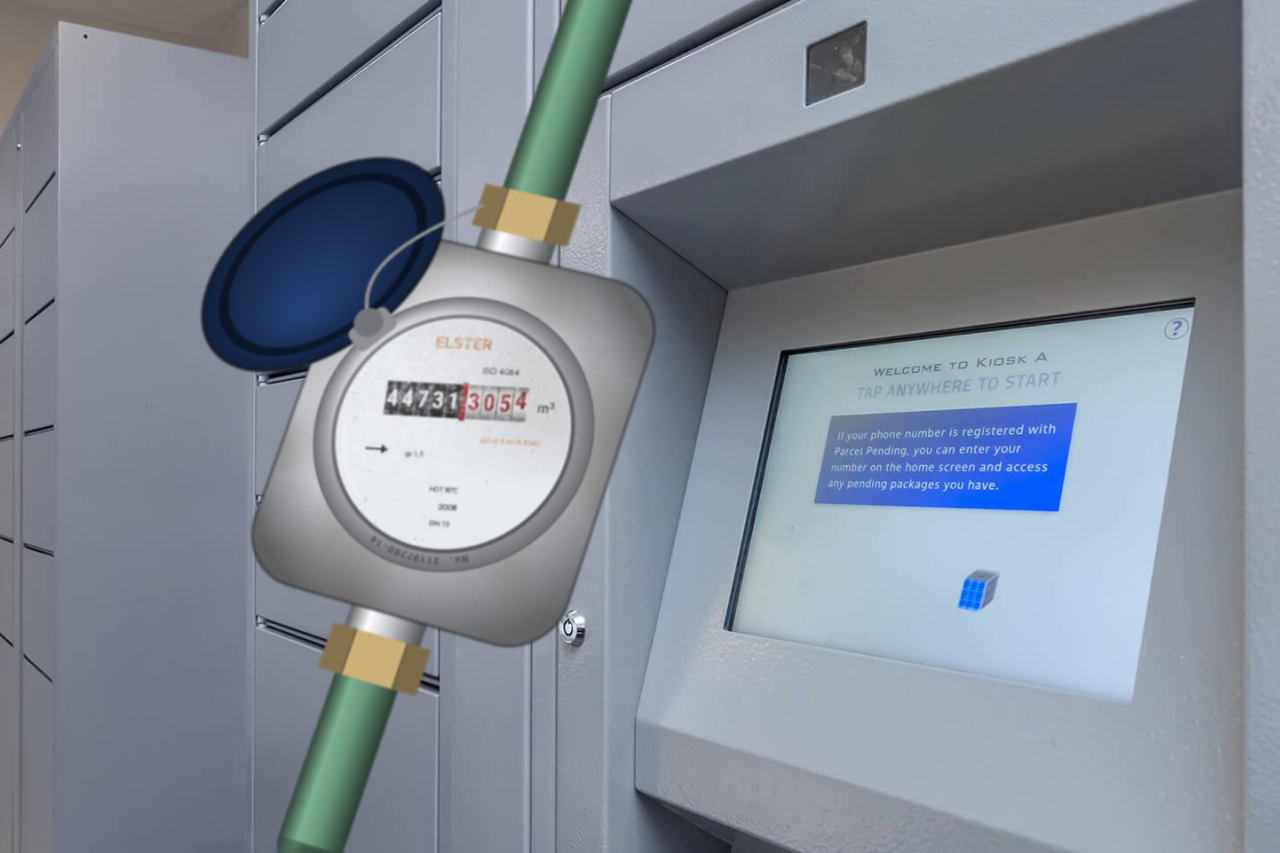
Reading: 44731.3054 m³
